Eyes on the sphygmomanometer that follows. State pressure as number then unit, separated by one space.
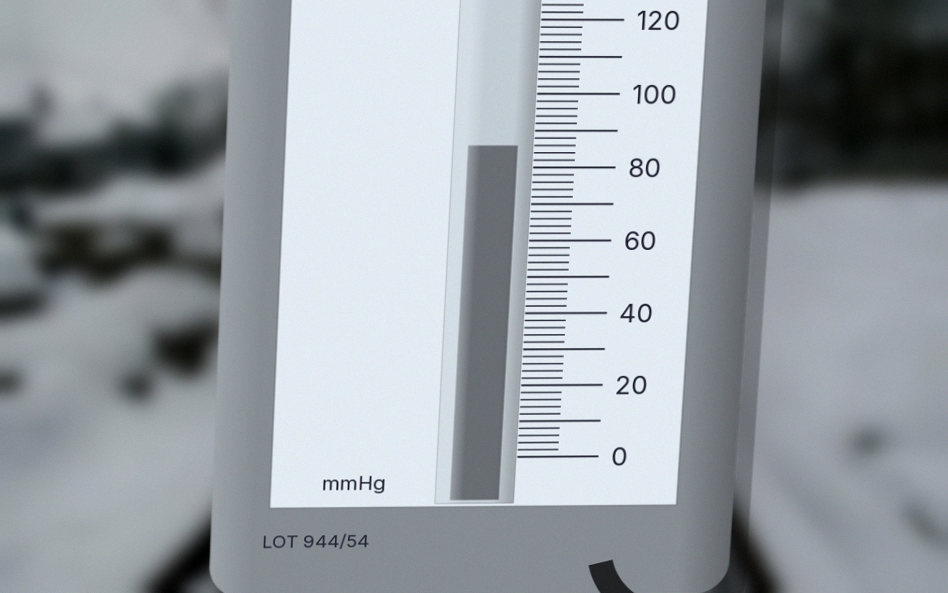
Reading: 86 mmHg
